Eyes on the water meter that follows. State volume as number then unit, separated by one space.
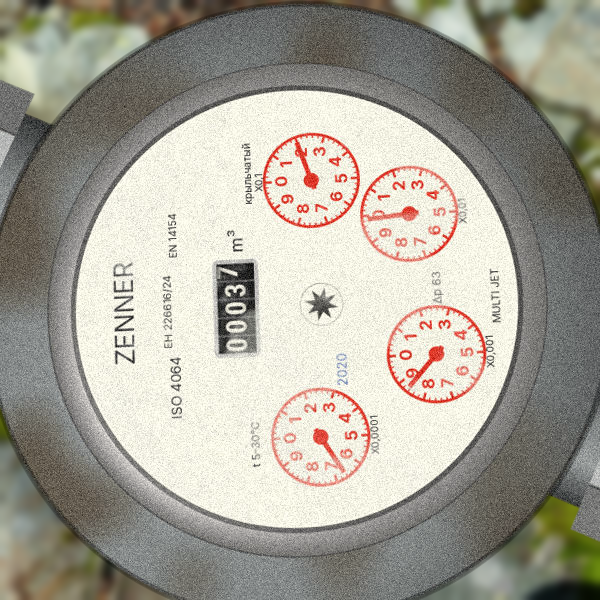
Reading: 37.1986 m³
